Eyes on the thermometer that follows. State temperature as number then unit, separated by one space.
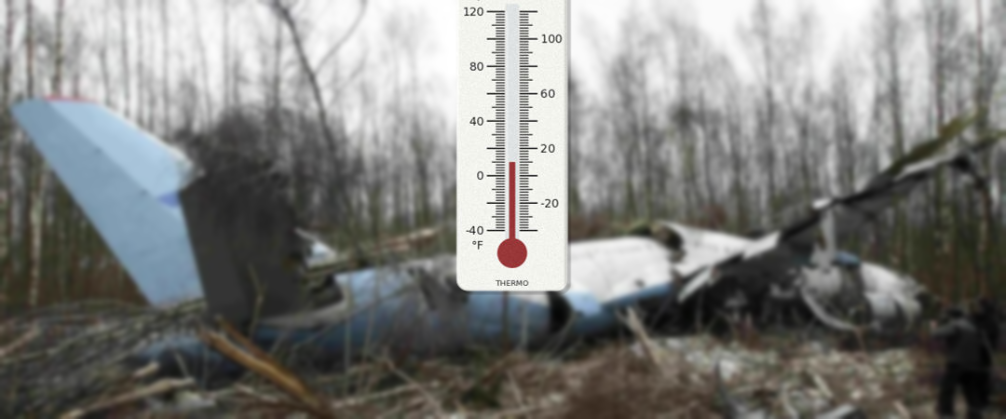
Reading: 10 °F
